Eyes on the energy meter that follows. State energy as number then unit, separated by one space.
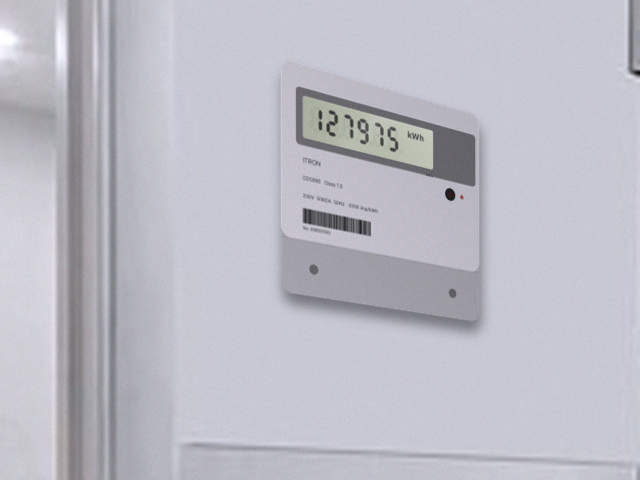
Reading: 127975 kWh
